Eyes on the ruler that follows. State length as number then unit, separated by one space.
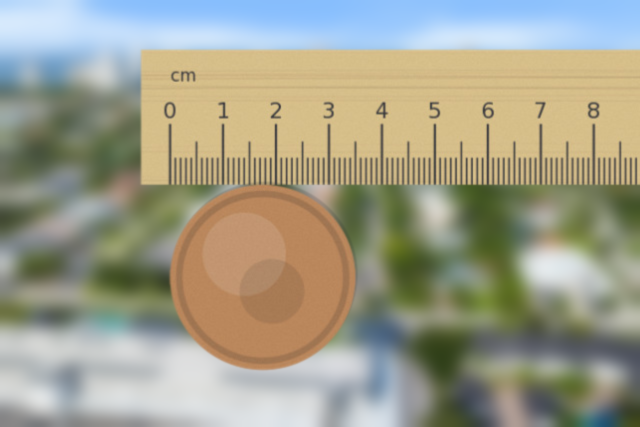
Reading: 3.5 cm
